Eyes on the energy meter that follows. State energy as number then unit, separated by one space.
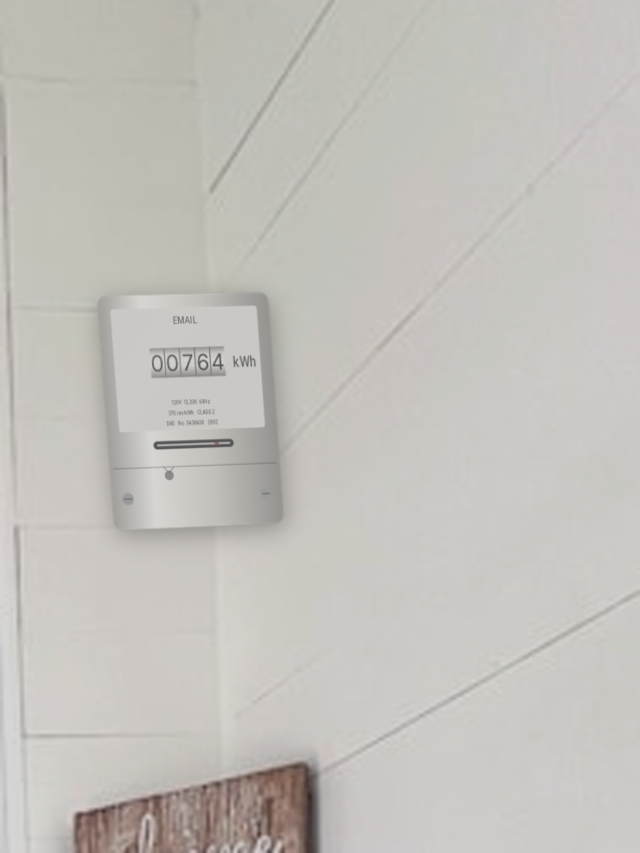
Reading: 764 kWh
